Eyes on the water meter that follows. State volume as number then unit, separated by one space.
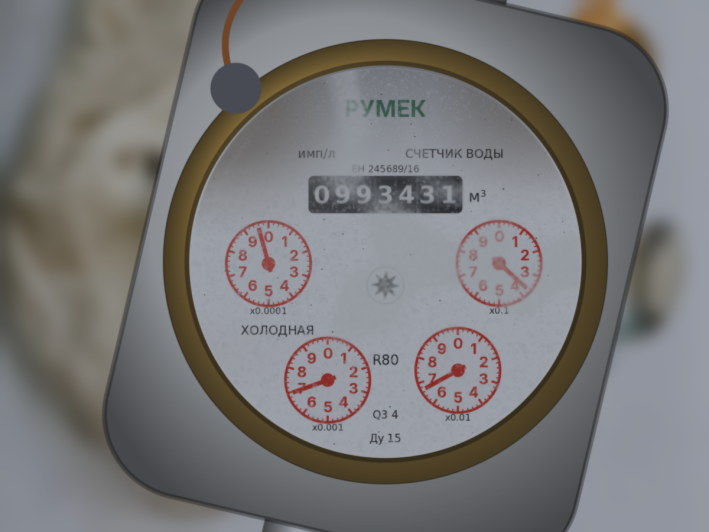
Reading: 993431.3669 m³
